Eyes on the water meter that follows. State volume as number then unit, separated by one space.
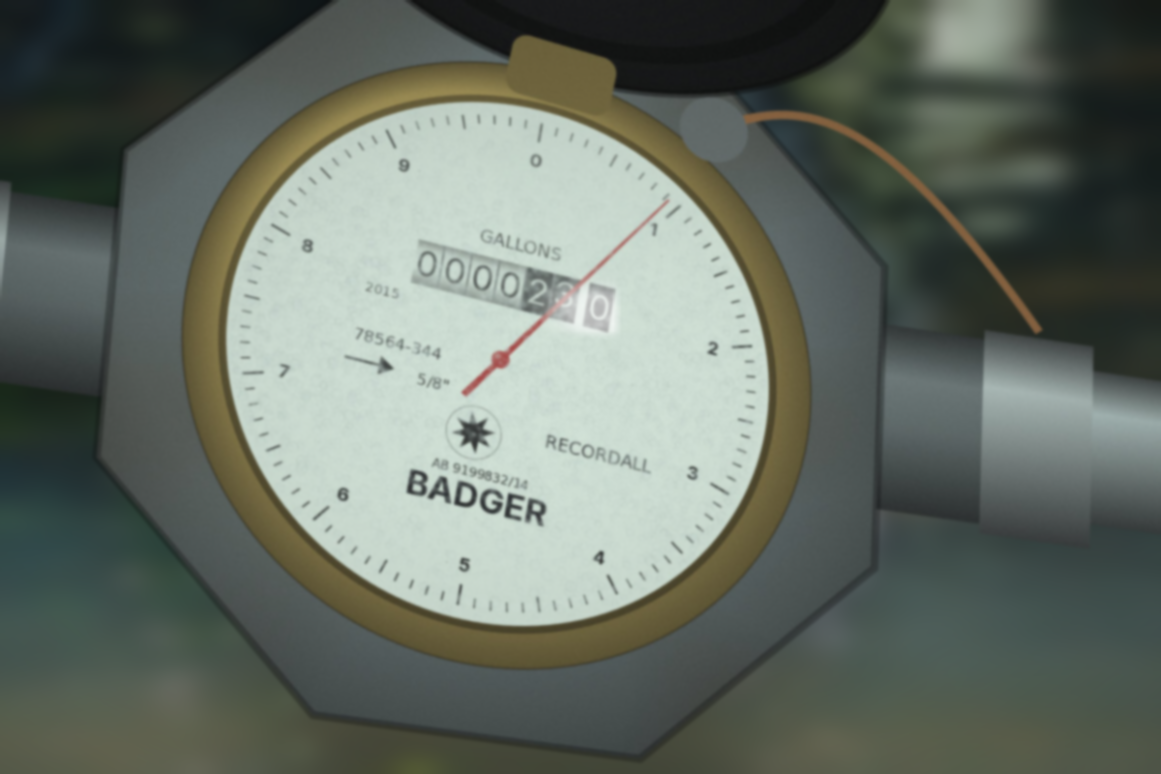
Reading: 230.9 gal
